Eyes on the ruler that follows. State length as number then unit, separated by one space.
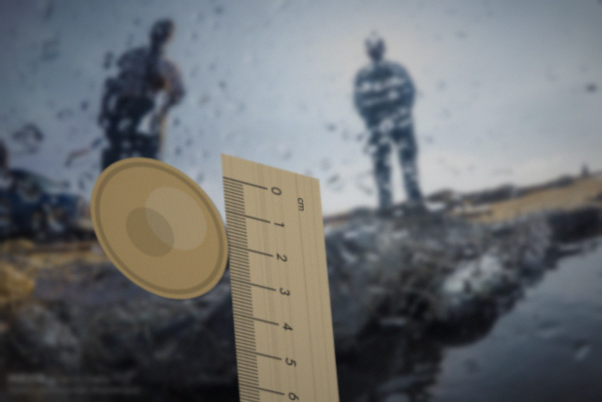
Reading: 4 cm
